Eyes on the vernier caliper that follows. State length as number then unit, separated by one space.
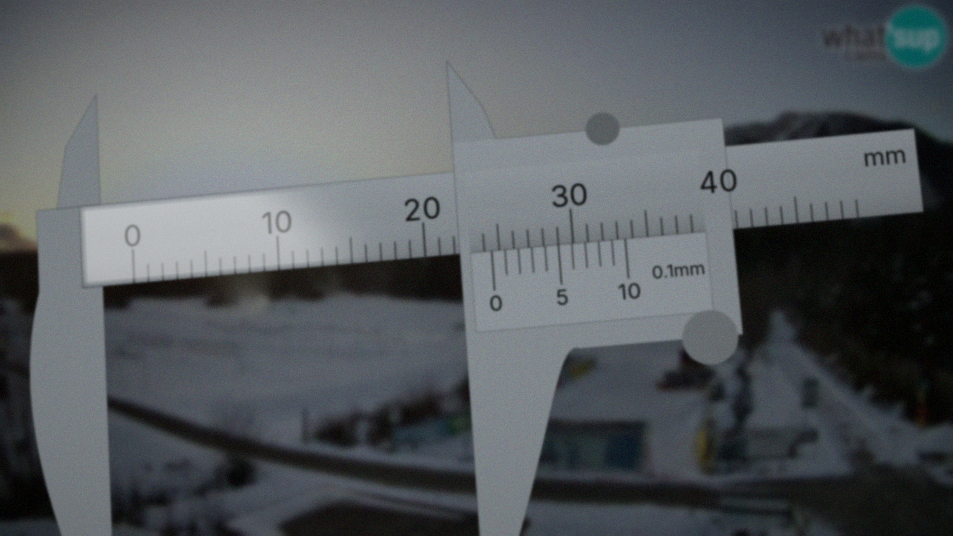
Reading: 24.5 mm
